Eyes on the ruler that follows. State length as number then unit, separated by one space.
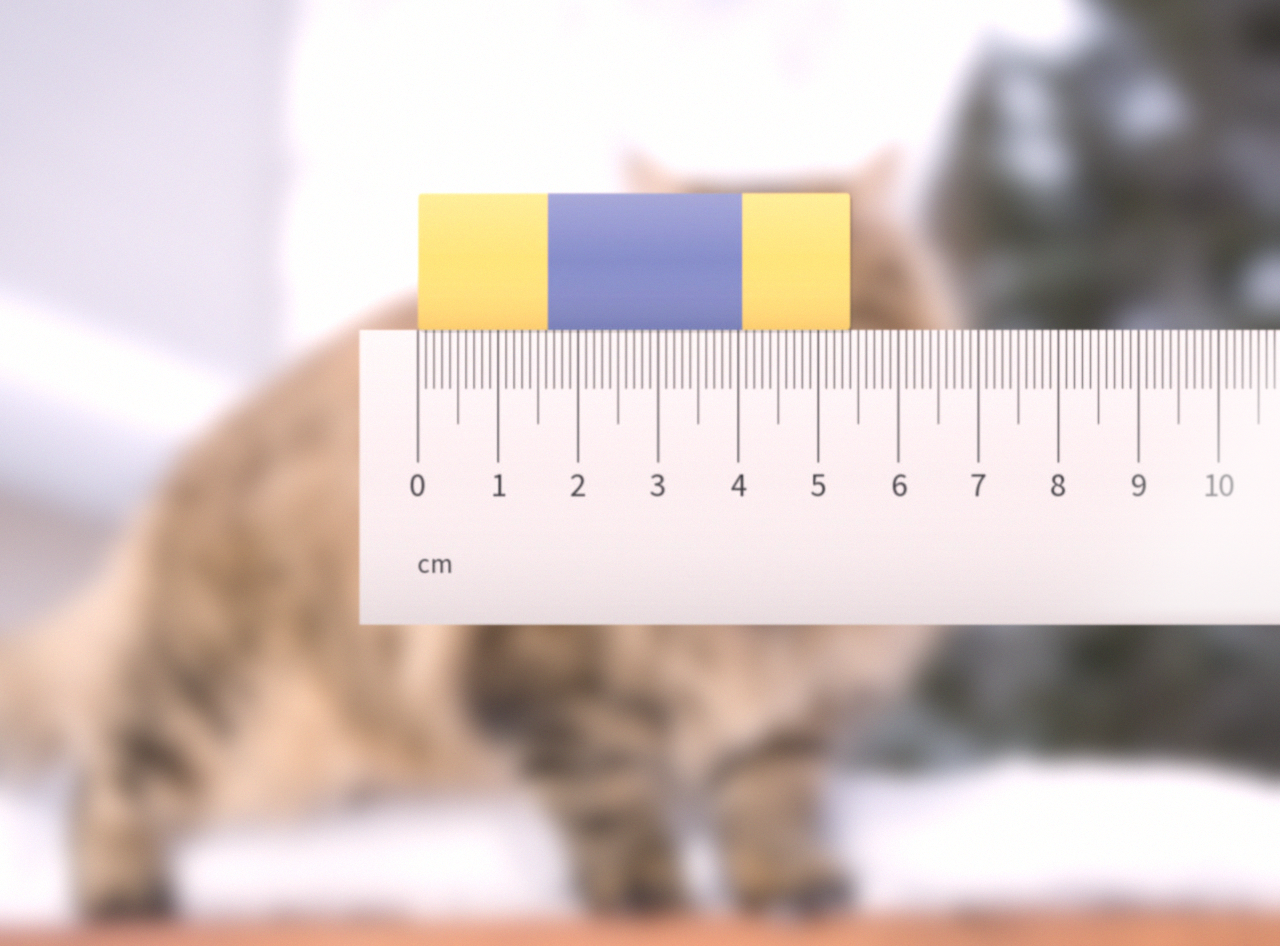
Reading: 5.4 cm
